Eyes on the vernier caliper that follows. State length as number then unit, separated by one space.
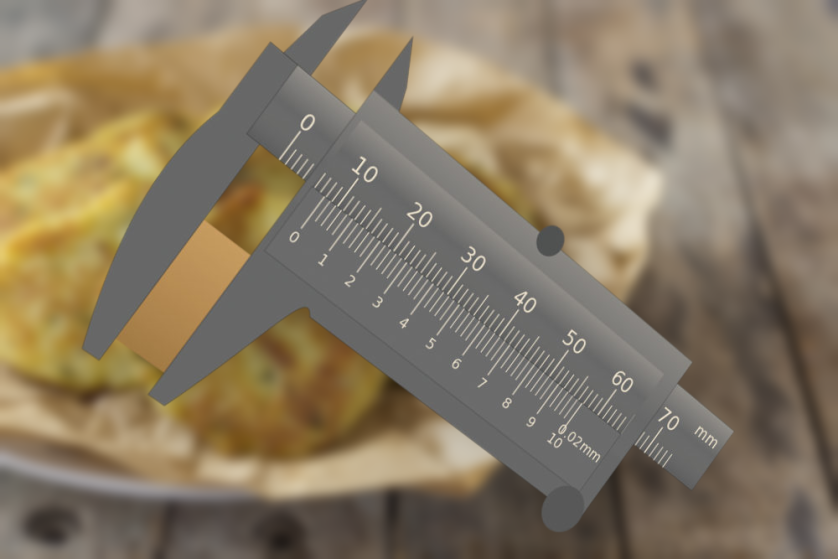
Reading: 7.8 mm
